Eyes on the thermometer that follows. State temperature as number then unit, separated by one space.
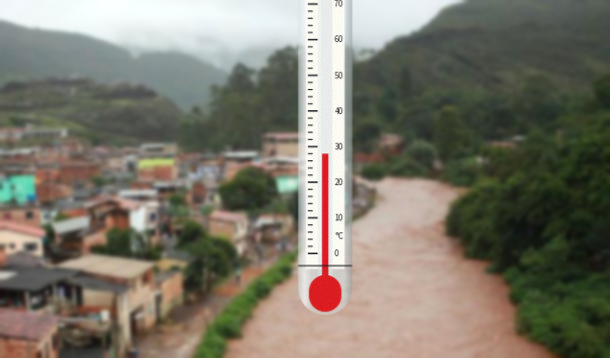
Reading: 28 °C
